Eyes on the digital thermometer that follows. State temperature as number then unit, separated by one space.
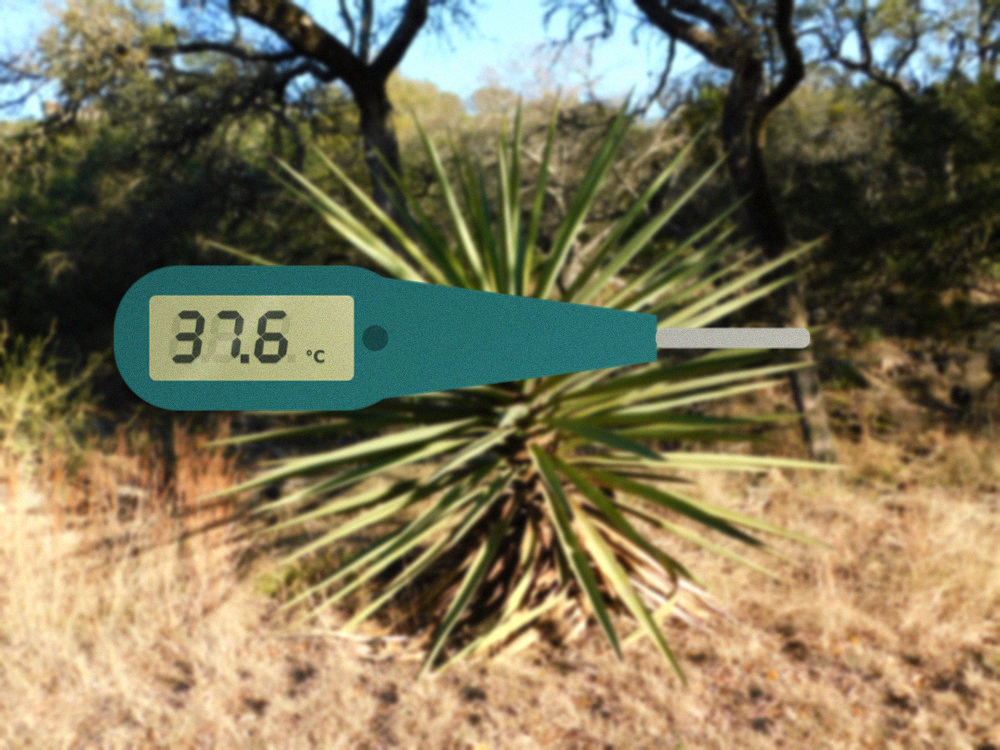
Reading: 37.6 °C
